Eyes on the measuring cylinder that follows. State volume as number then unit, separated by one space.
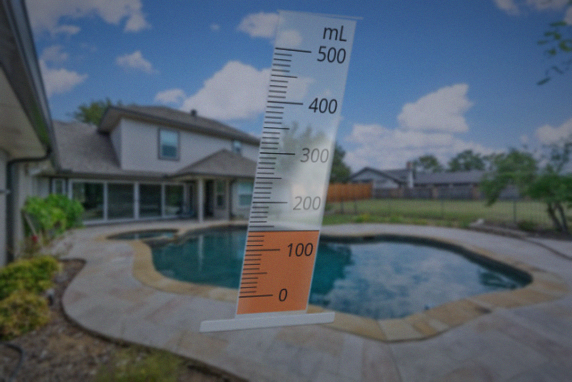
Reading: 140 mL
